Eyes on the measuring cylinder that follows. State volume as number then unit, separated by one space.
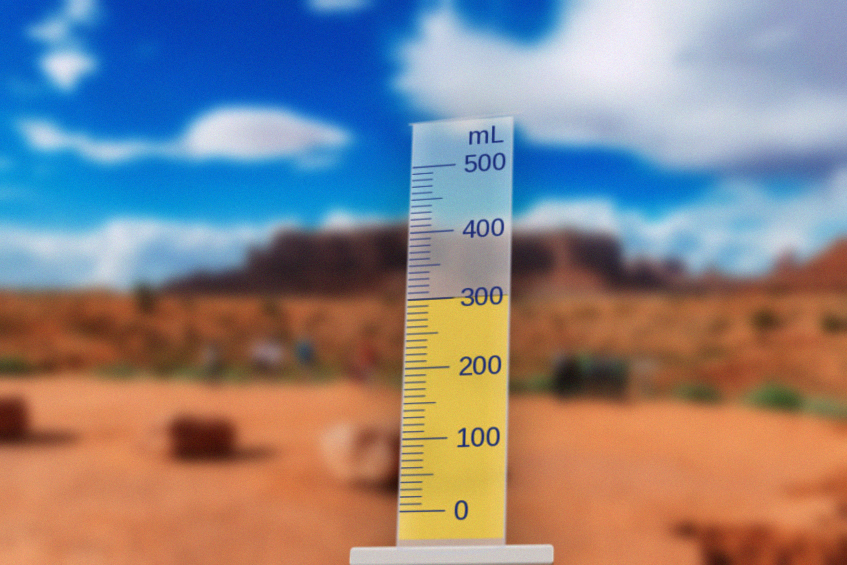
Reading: 300 mL
